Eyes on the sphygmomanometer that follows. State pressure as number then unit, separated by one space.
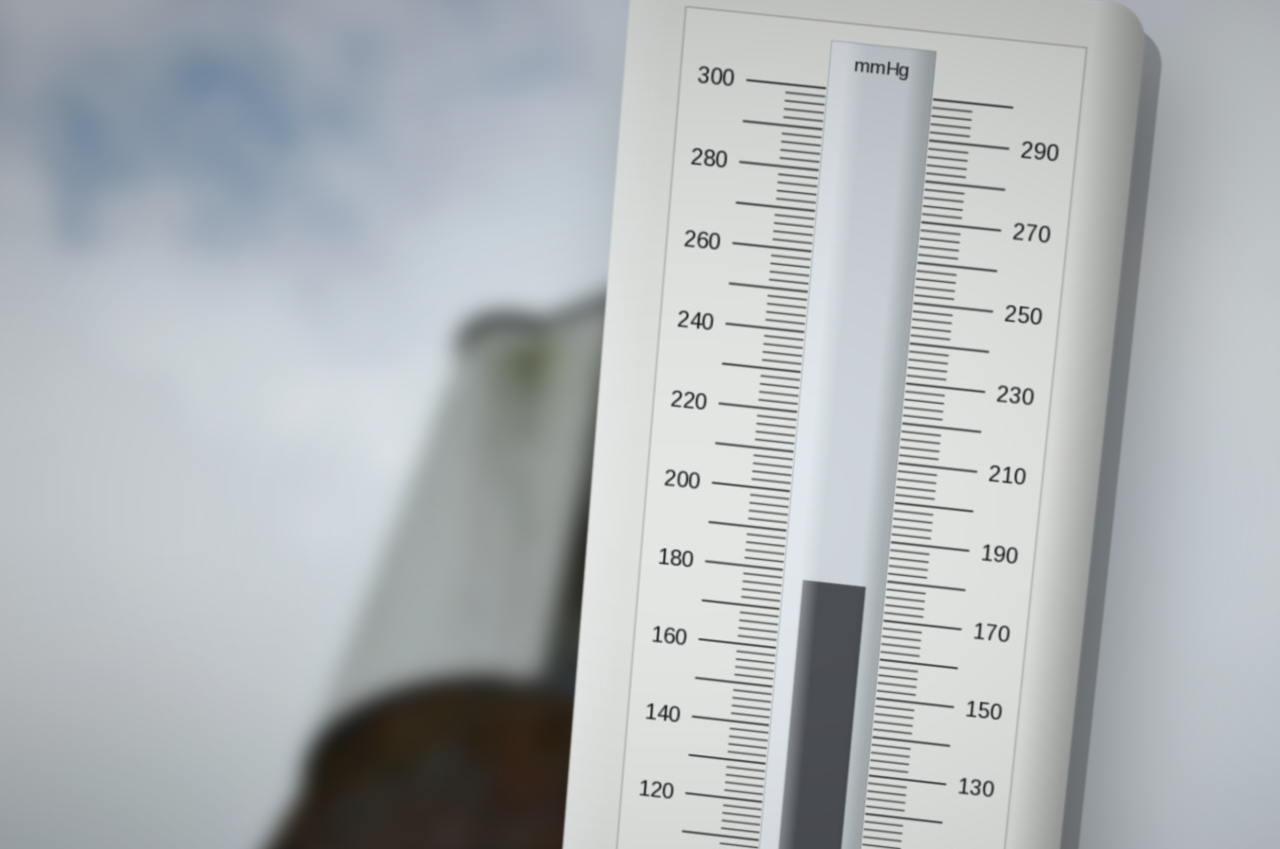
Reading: 178 mmHg
